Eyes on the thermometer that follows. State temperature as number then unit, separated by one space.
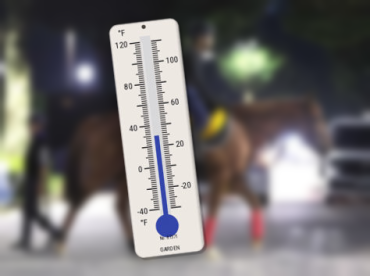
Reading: 30 °F
